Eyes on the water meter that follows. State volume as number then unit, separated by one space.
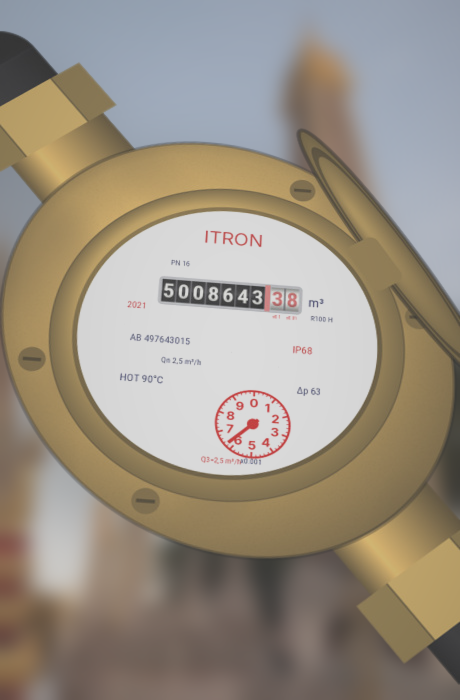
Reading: 5008643.386 m³
